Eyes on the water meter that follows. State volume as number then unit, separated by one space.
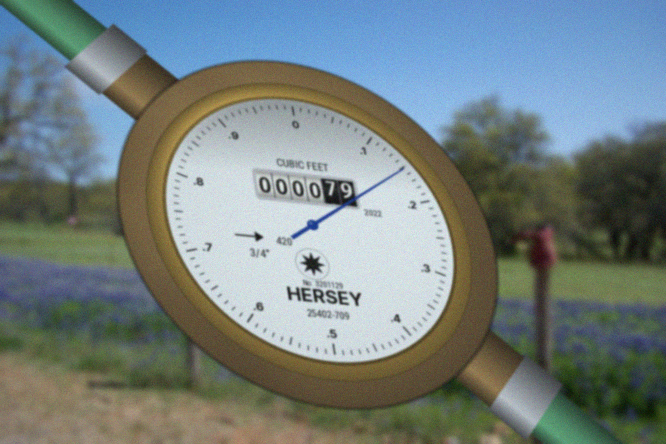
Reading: 79.15 ft³
